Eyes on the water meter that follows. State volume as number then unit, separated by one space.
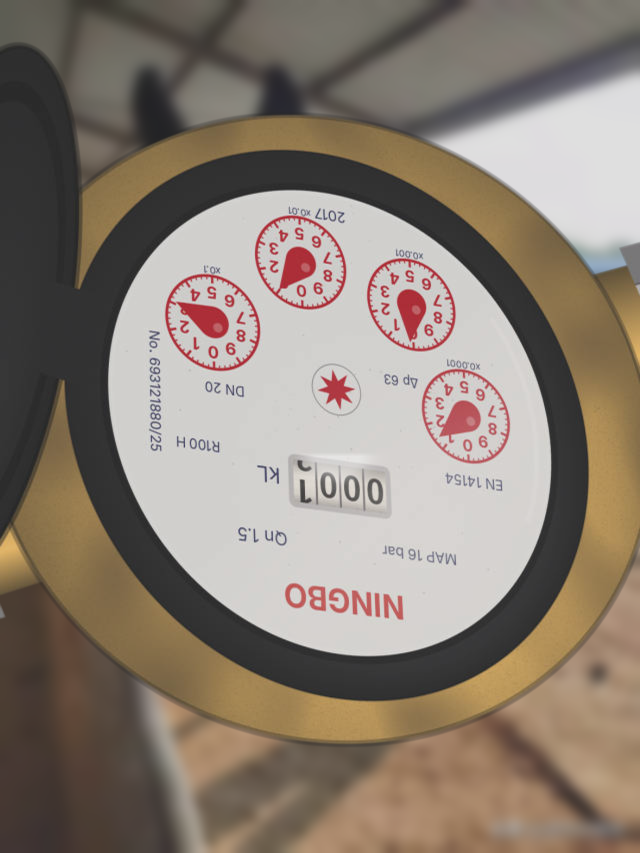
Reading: 1.3101 kL
